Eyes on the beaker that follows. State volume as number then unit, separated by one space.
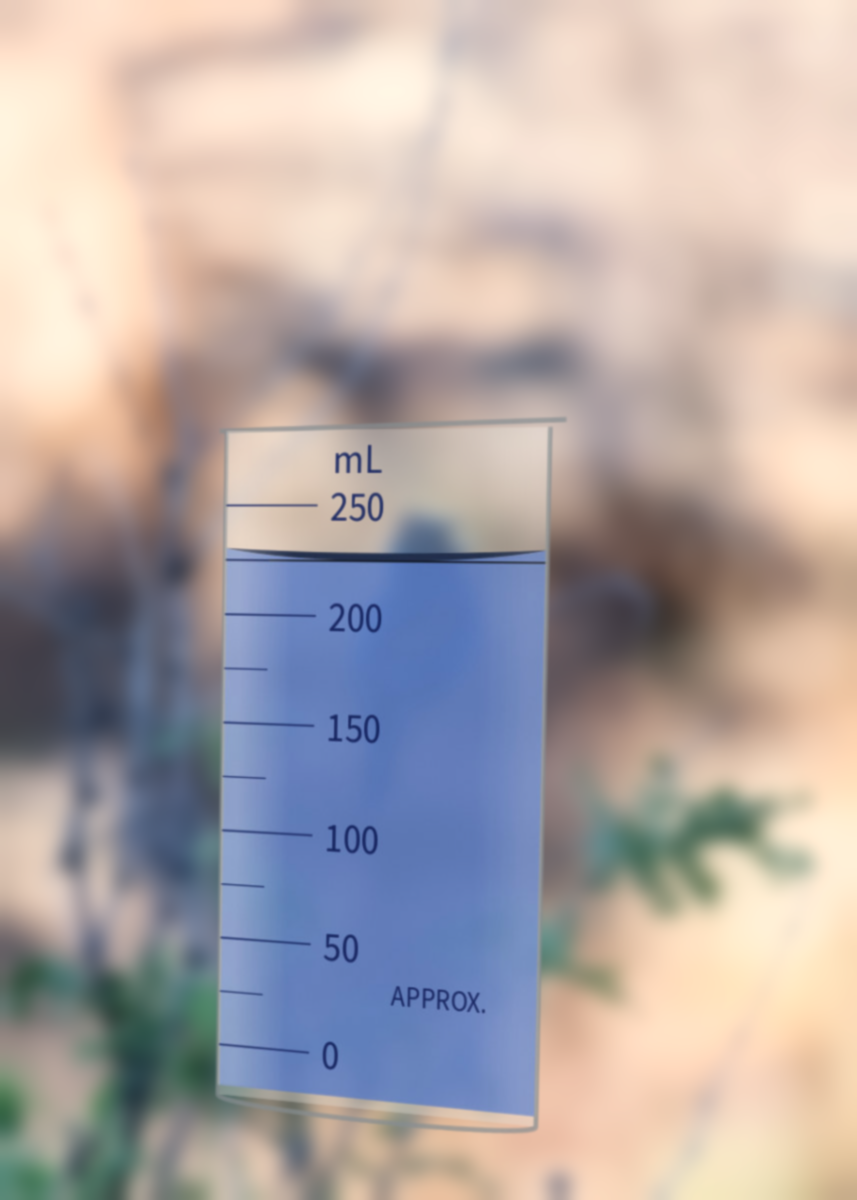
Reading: 225 mL
